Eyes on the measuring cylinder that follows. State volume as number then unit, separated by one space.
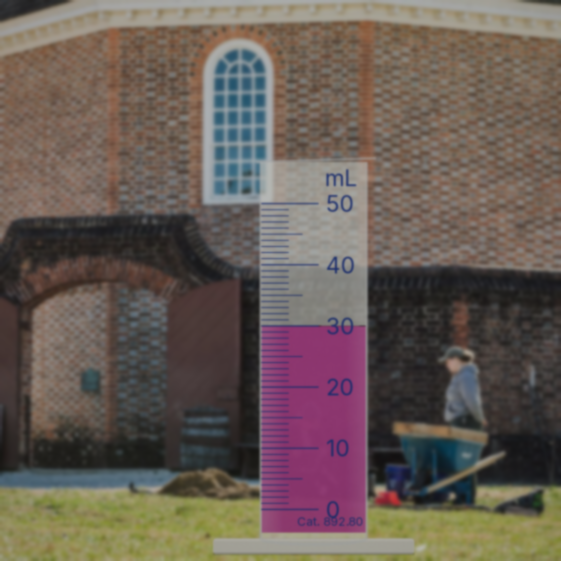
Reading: 30 mL
